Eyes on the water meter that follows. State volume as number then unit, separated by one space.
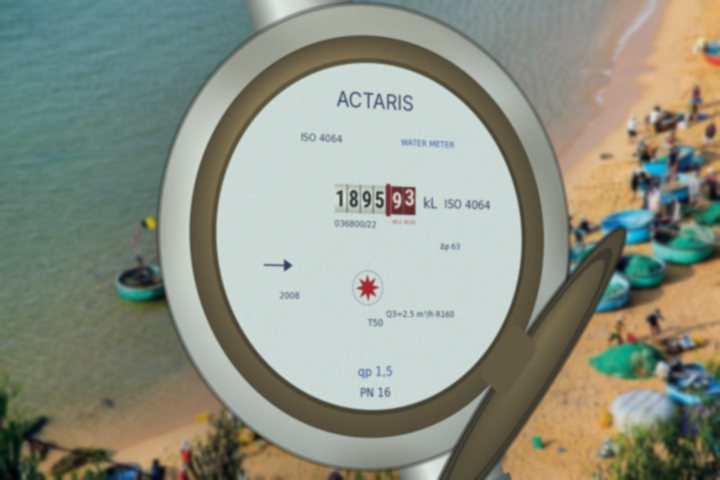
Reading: 1895.93 kL
